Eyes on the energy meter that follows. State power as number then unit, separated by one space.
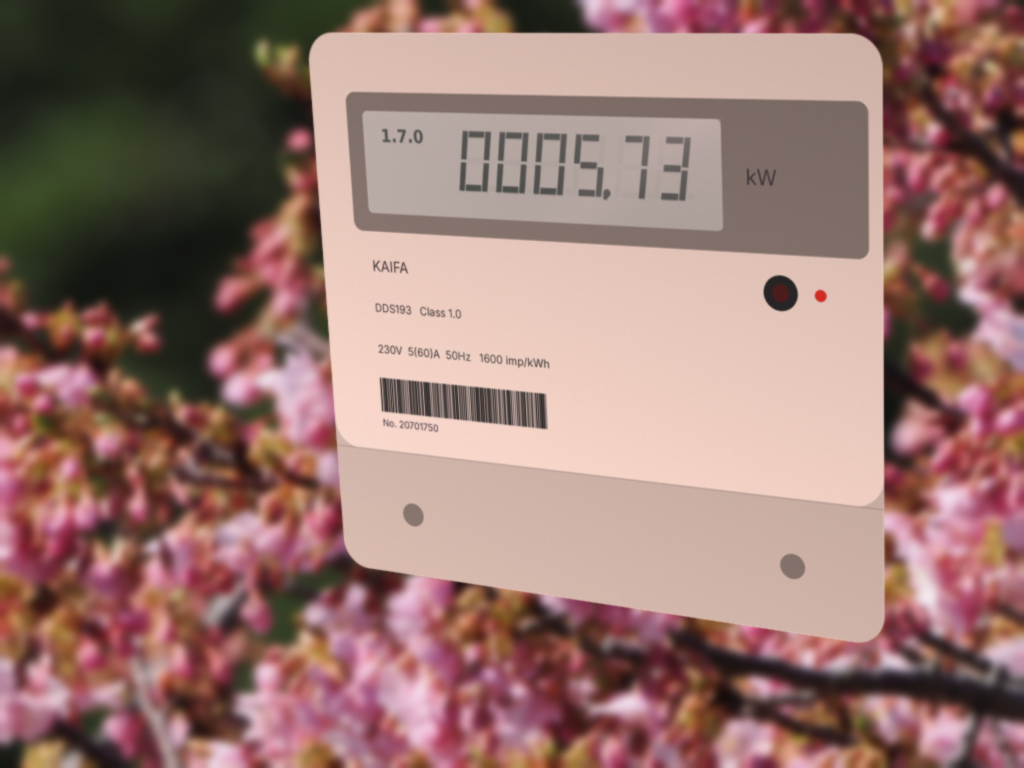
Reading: 5.73 kW
